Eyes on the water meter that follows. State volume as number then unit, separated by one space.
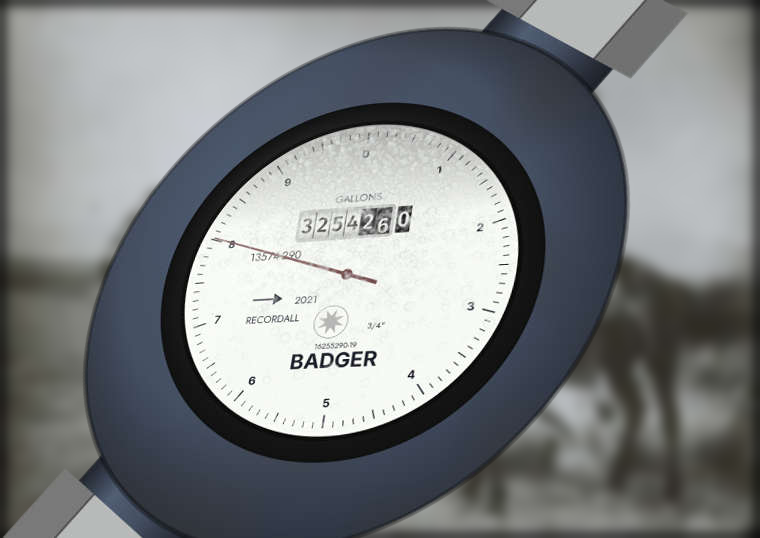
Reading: 3254258.0 gal
